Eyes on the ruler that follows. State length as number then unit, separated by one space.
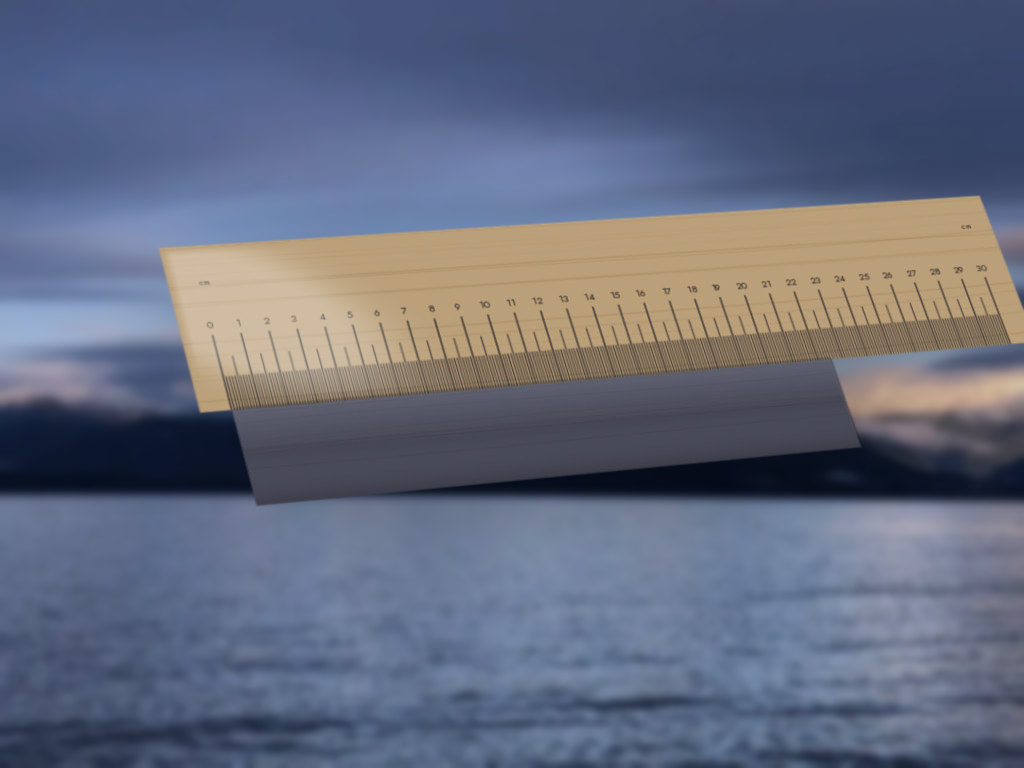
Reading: 22.5 cm
